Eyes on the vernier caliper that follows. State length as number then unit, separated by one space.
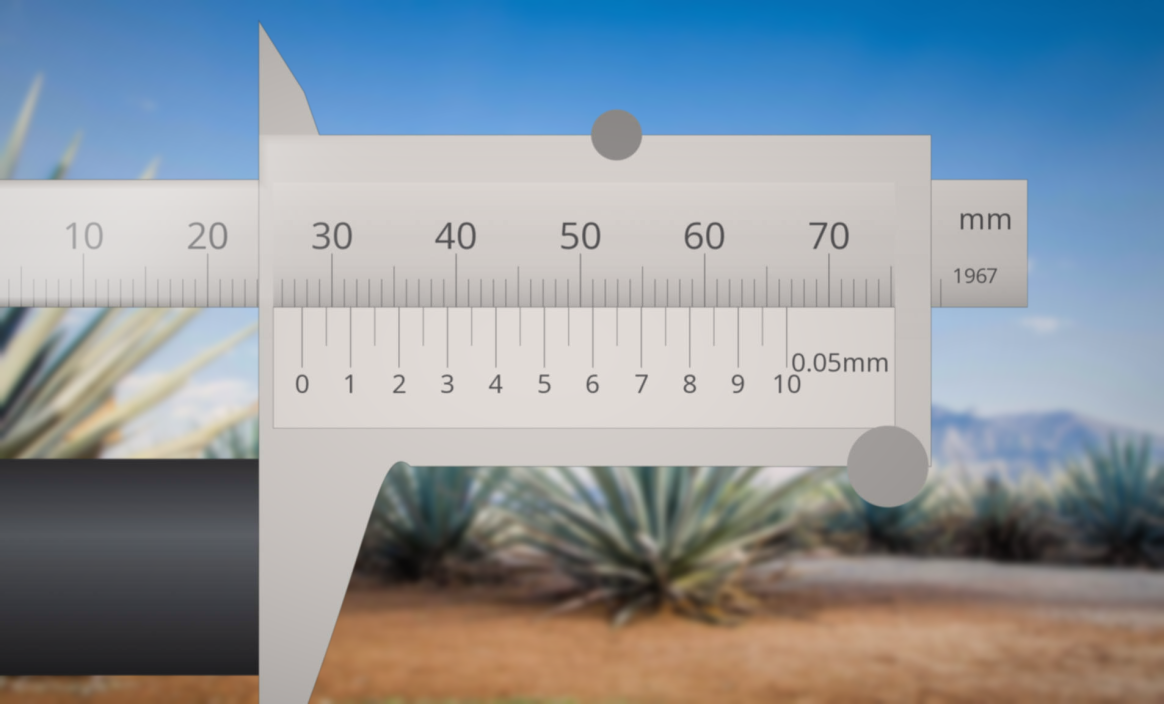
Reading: 27.6 mm
